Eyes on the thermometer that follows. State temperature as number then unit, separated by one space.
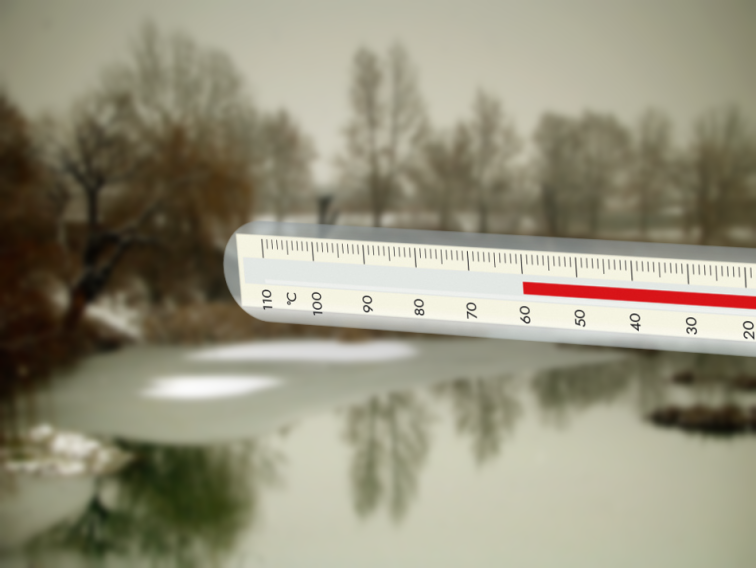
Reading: 60 °C
